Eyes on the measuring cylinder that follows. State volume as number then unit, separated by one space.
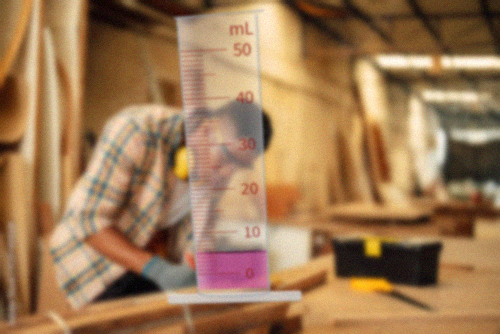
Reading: 5 mL
